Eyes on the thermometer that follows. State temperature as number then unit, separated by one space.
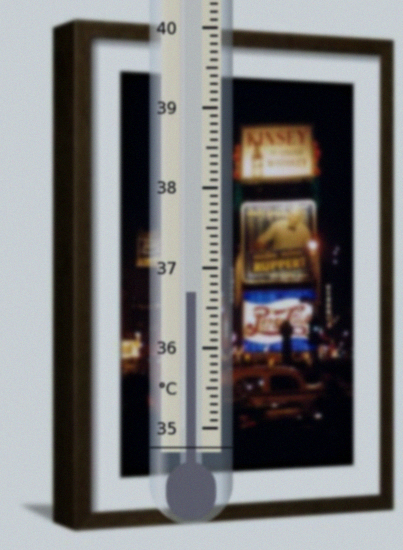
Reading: 36.7 °C
